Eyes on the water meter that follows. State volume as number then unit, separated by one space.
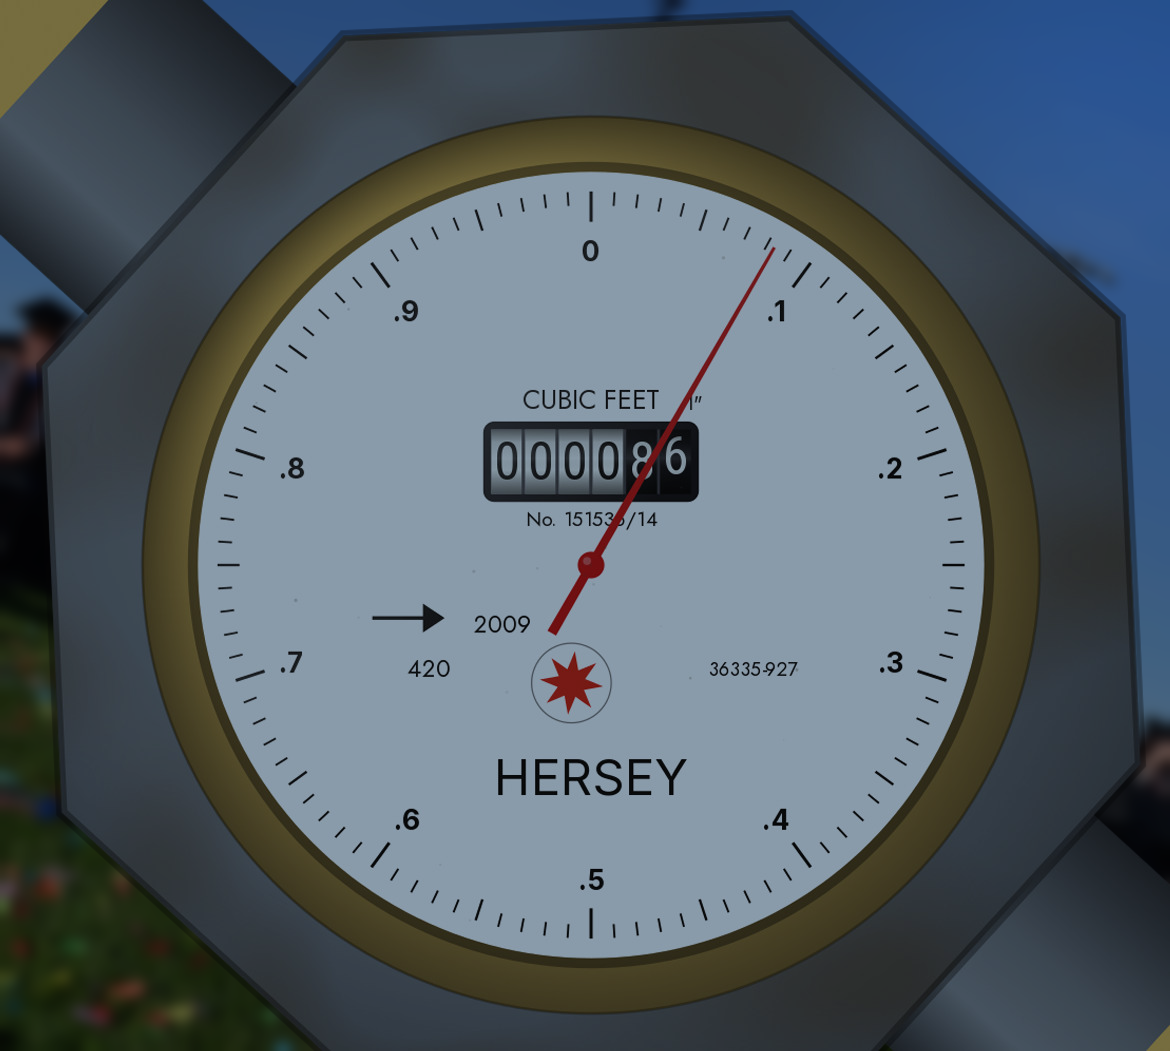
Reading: 86.08 ft³
